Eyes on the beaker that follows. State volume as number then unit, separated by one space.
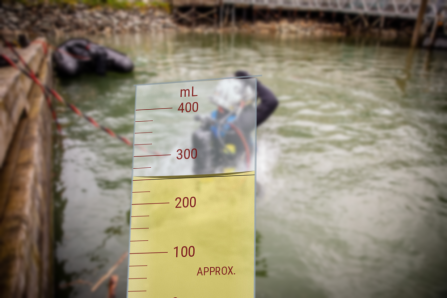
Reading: 250 mL
